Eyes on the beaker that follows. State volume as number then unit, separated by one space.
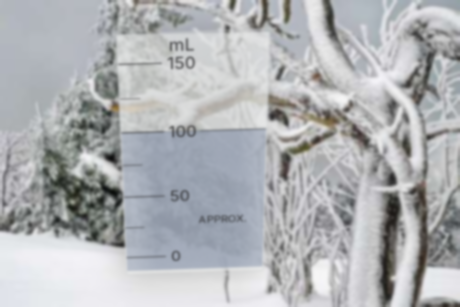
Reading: 100 mL
